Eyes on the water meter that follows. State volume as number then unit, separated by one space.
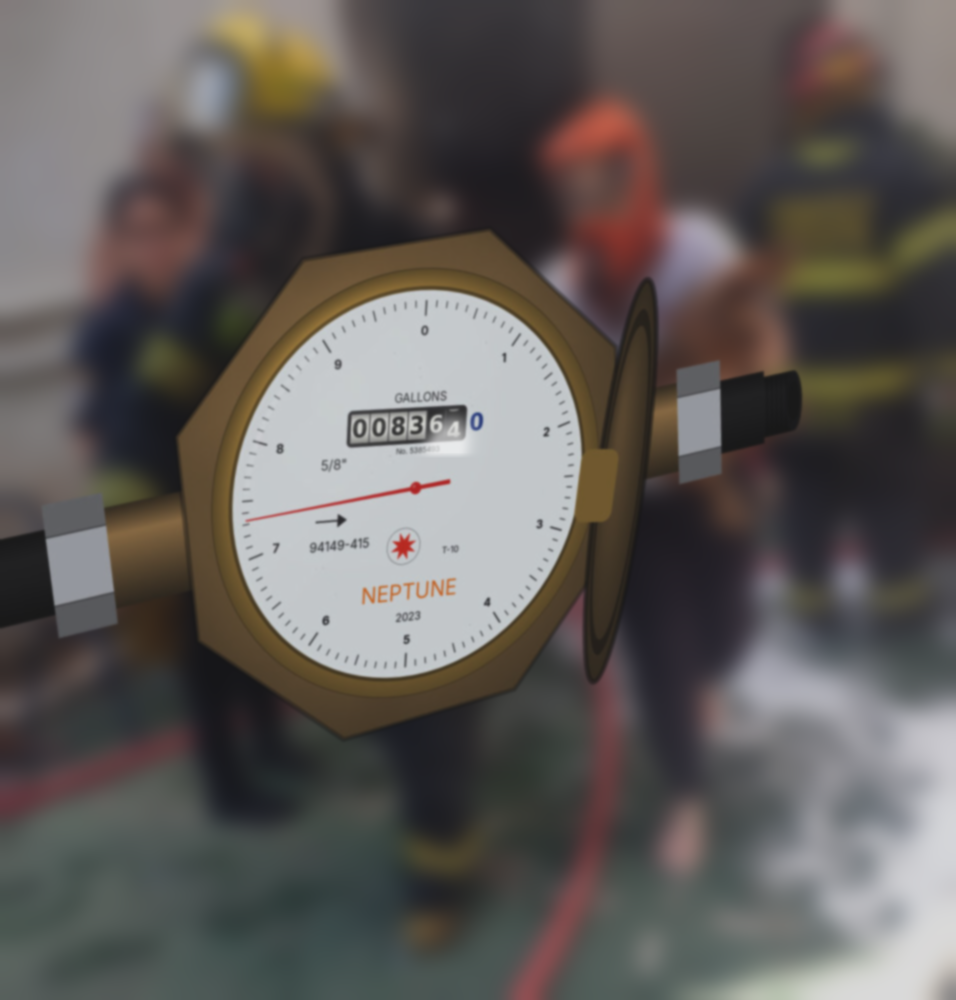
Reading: 83637.3 gal
